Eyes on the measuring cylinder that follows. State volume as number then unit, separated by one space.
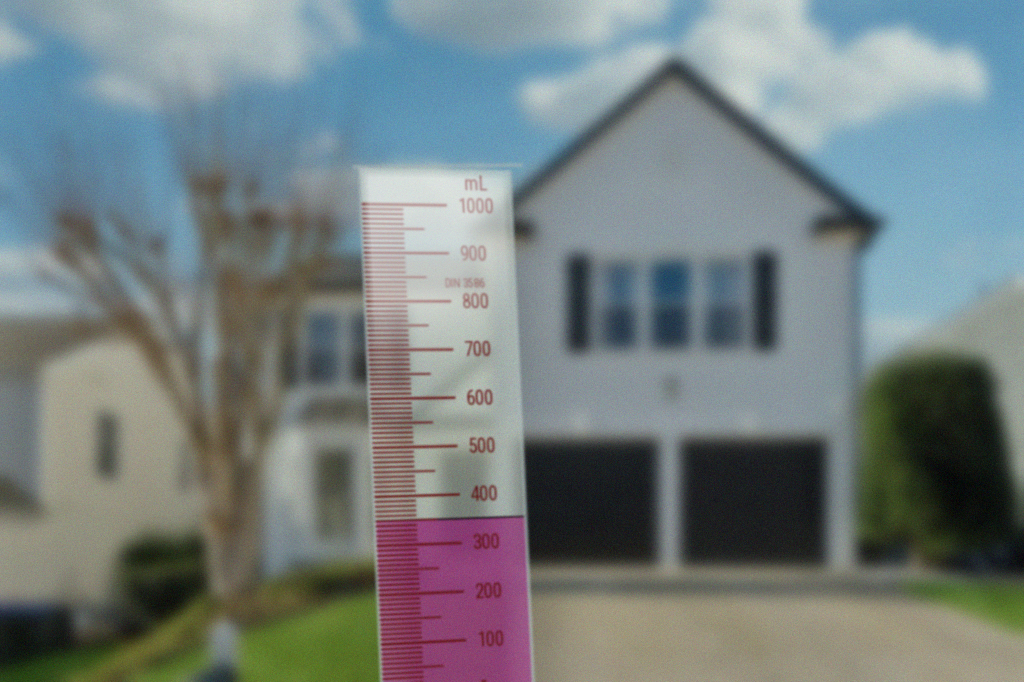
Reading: 350 mL
